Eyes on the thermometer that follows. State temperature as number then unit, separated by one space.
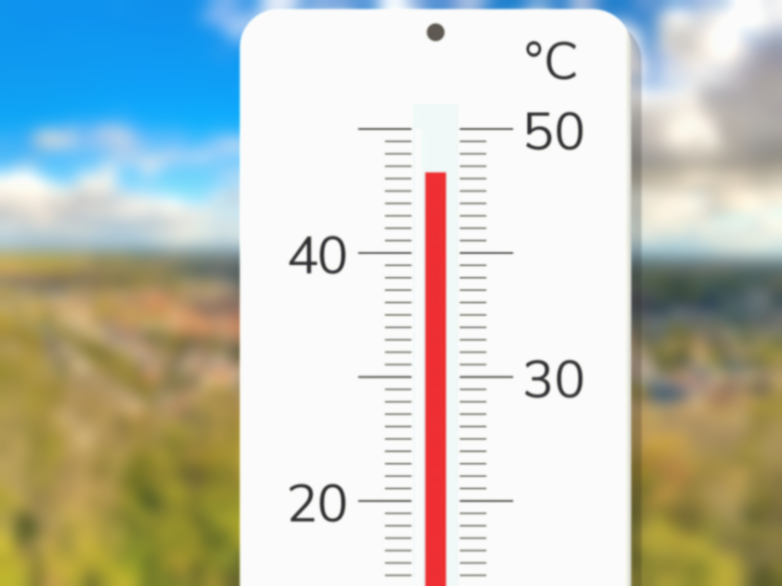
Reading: 46.5 °C
